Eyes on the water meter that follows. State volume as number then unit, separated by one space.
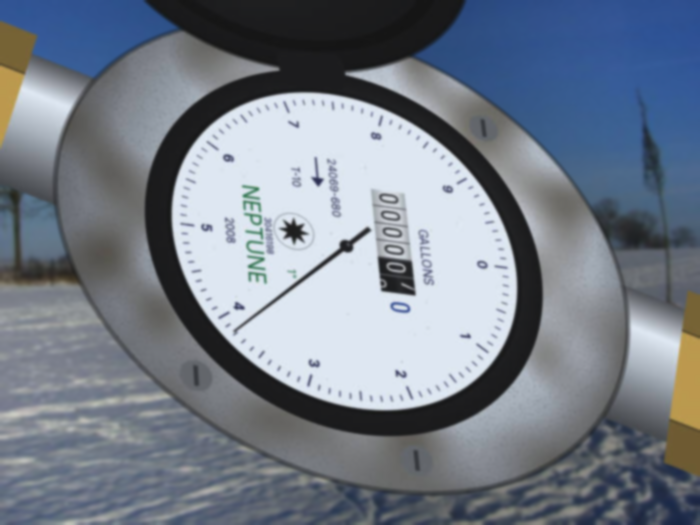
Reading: 73.8 gal
